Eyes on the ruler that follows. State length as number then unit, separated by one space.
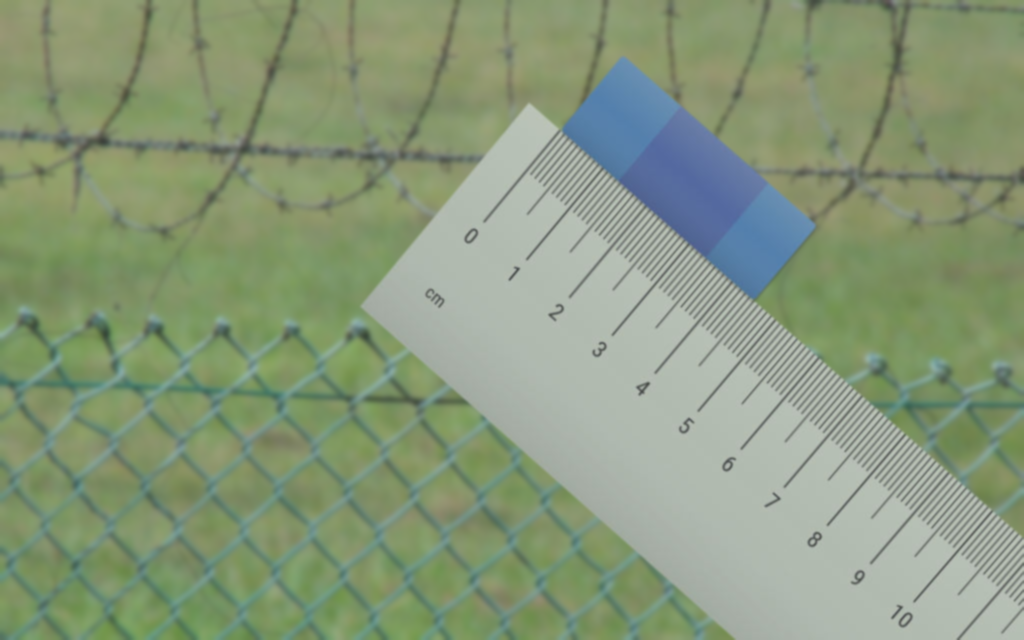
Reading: 4.5 cm
